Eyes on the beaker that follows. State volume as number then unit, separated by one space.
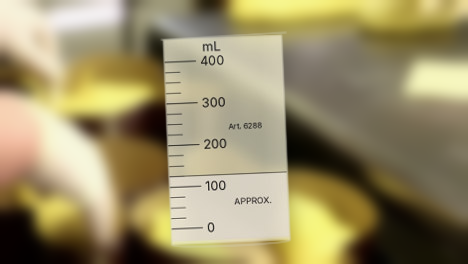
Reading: 125 mL
